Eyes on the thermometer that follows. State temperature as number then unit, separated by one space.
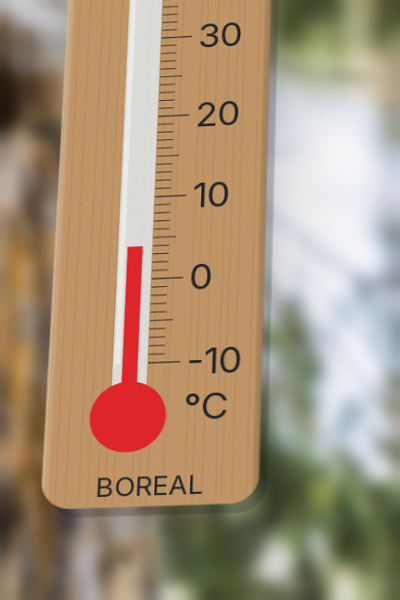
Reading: 4 °C
